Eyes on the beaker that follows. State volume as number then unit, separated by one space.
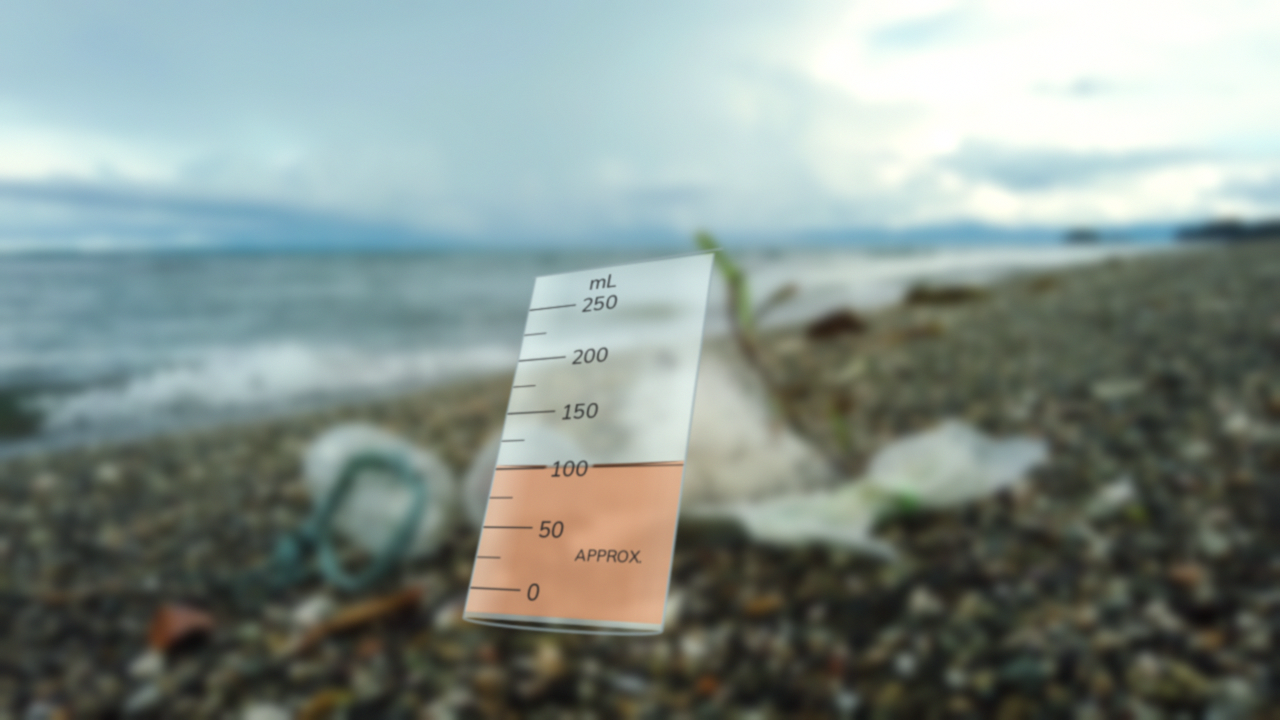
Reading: 100 mL
